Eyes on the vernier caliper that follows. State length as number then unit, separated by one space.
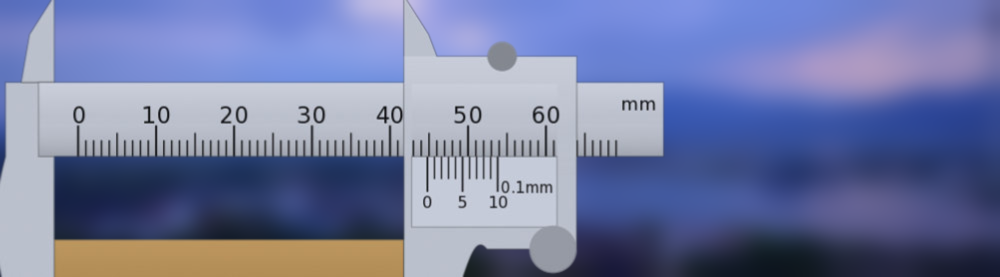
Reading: 44.8 mm
